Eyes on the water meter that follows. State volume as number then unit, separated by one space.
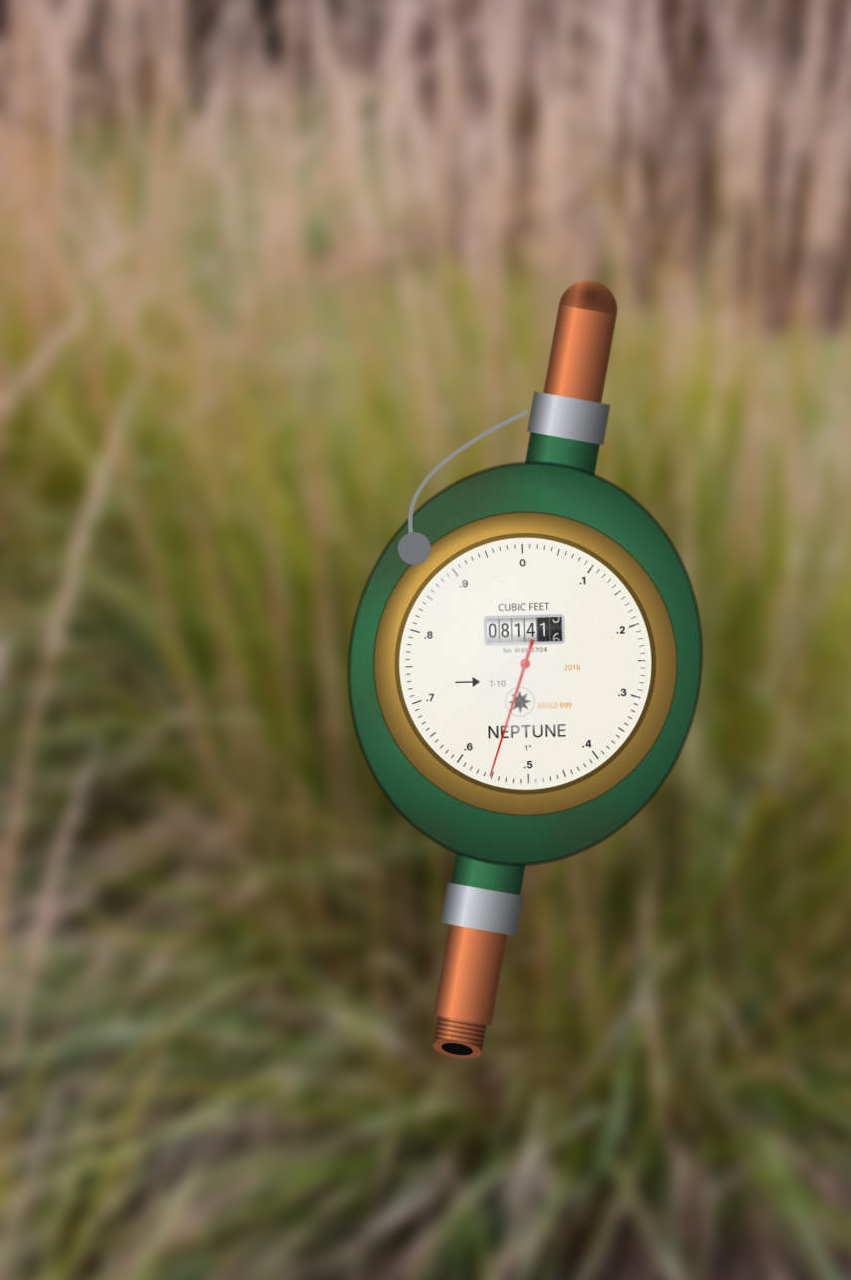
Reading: 81415.55 ft³
